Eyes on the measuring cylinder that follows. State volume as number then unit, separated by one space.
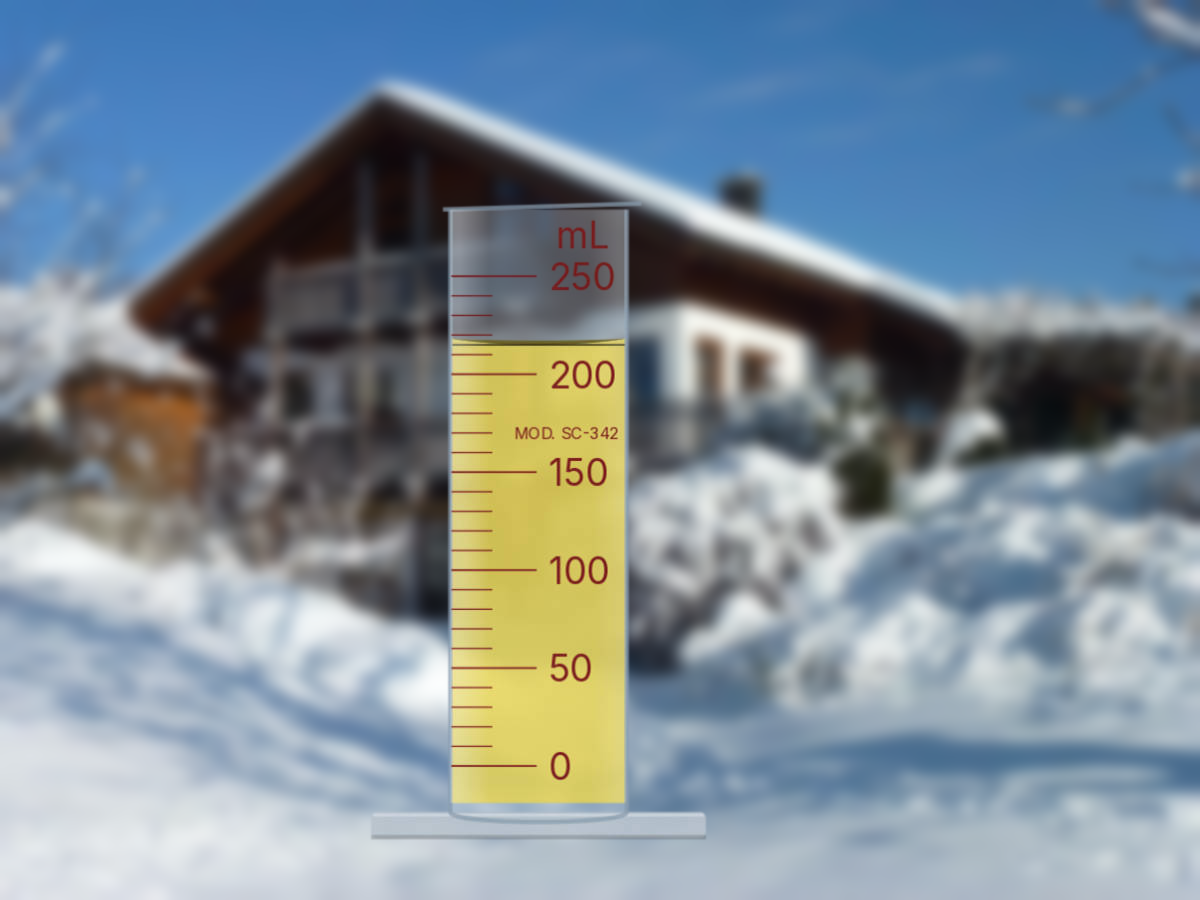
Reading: 215 mL
